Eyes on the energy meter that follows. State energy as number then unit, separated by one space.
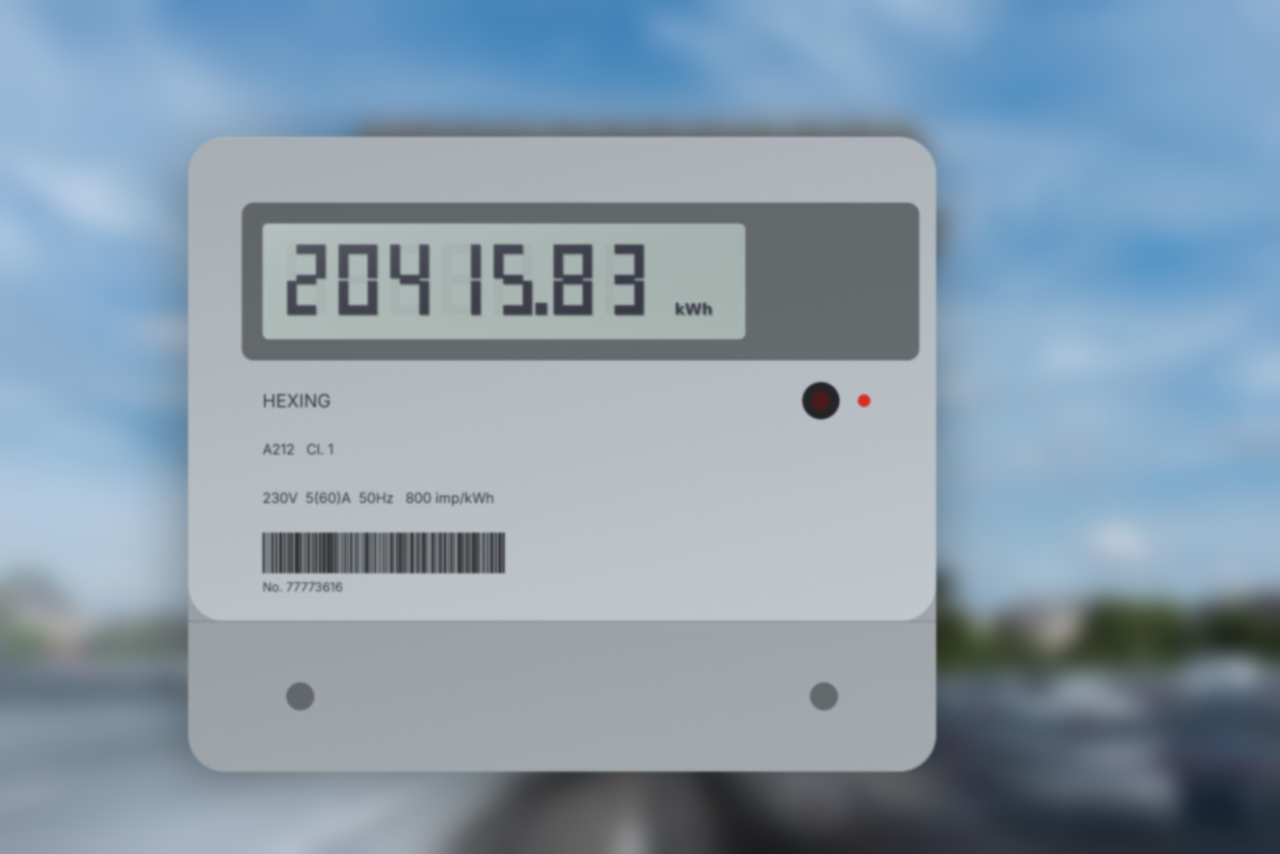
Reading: 20415.83 kWh
